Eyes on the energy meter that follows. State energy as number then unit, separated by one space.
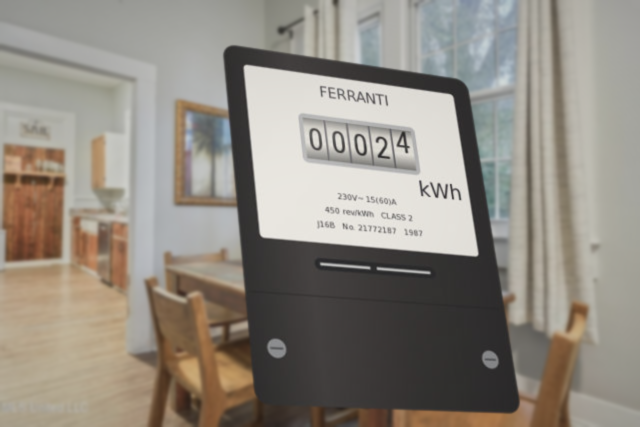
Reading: 24 kWh
